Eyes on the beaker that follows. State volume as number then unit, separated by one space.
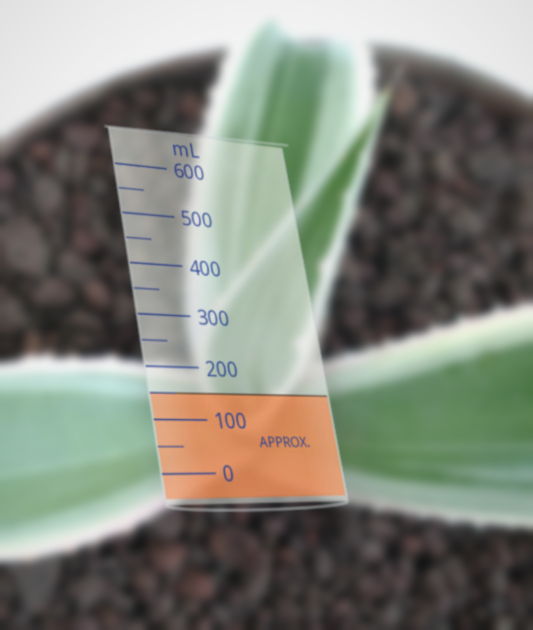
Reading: 150 mL
